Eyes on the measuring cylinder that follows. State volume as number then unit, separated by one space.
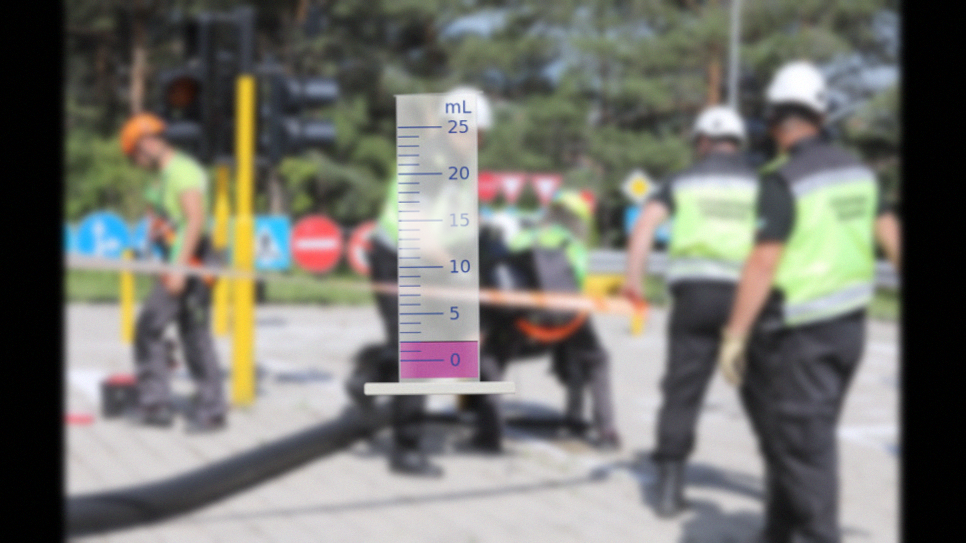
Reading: 2 mL
